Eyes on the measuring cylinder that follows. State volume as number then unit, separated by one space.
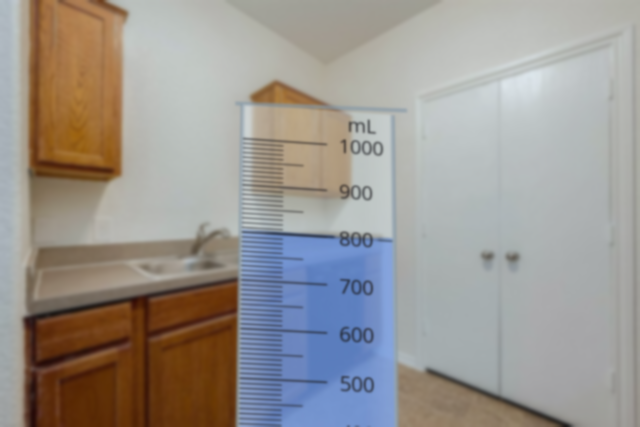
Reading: 800 mL
